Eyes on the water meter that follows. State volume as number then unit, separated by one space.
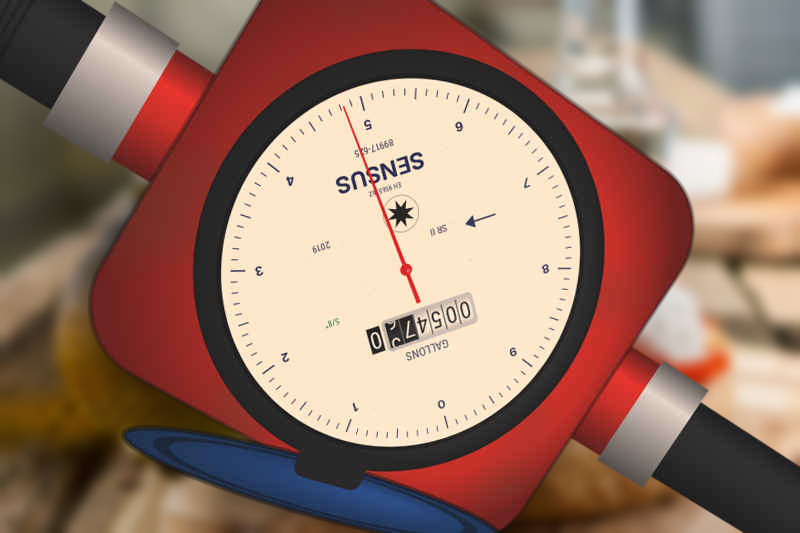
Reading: 54754.8 gal
